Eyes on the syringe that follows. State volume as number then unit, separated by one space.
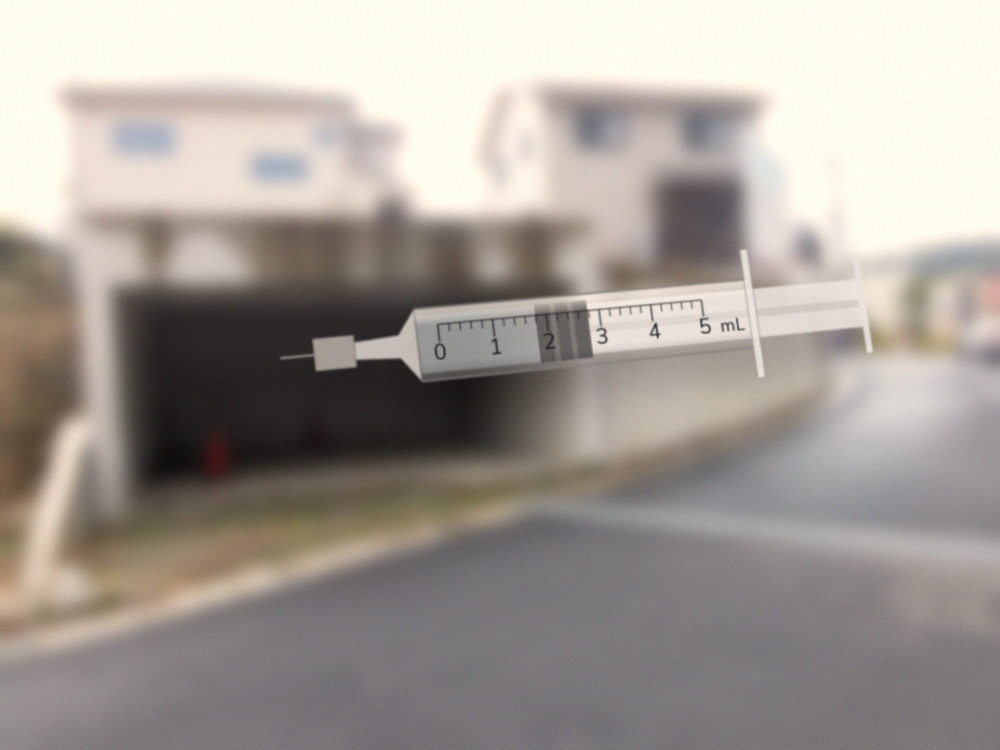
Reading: 1.8 mL
